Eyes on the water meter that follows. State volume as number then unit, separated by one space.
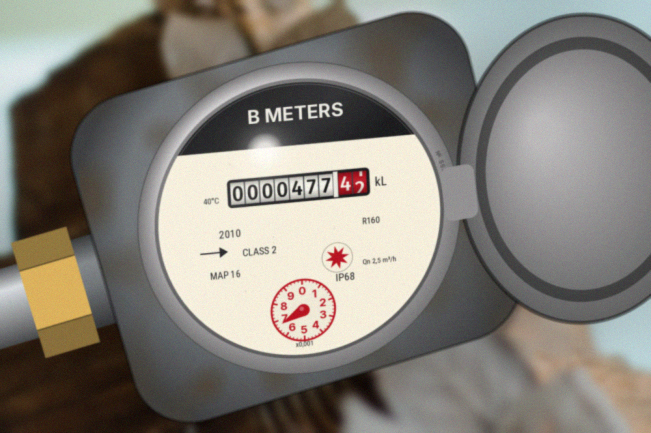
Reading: 477.416 kL
